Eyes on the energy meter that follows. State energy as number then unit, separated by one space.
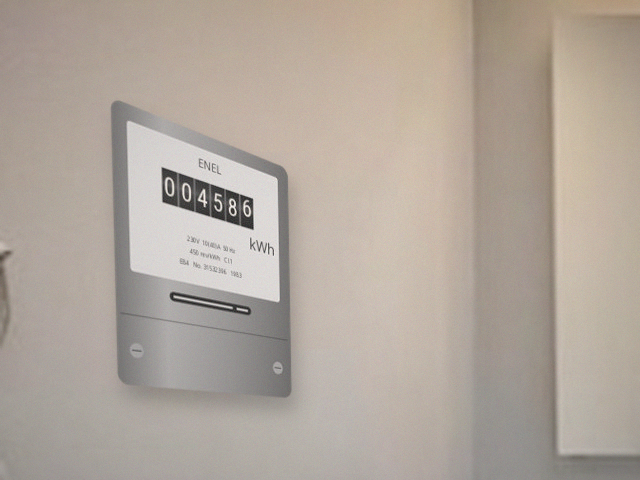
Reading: 4586 kWh
